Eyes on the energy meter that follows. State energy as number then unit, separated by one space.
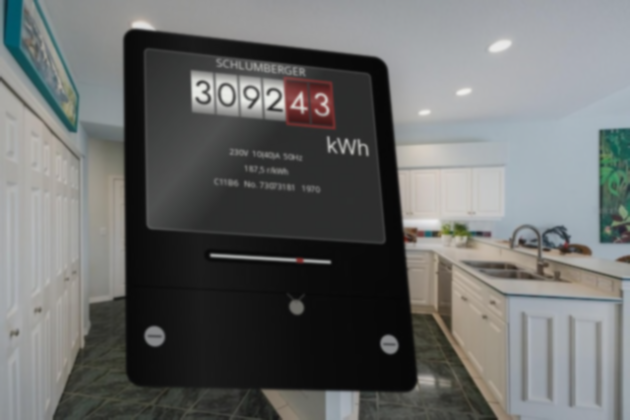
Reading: 3092.43 kWh
